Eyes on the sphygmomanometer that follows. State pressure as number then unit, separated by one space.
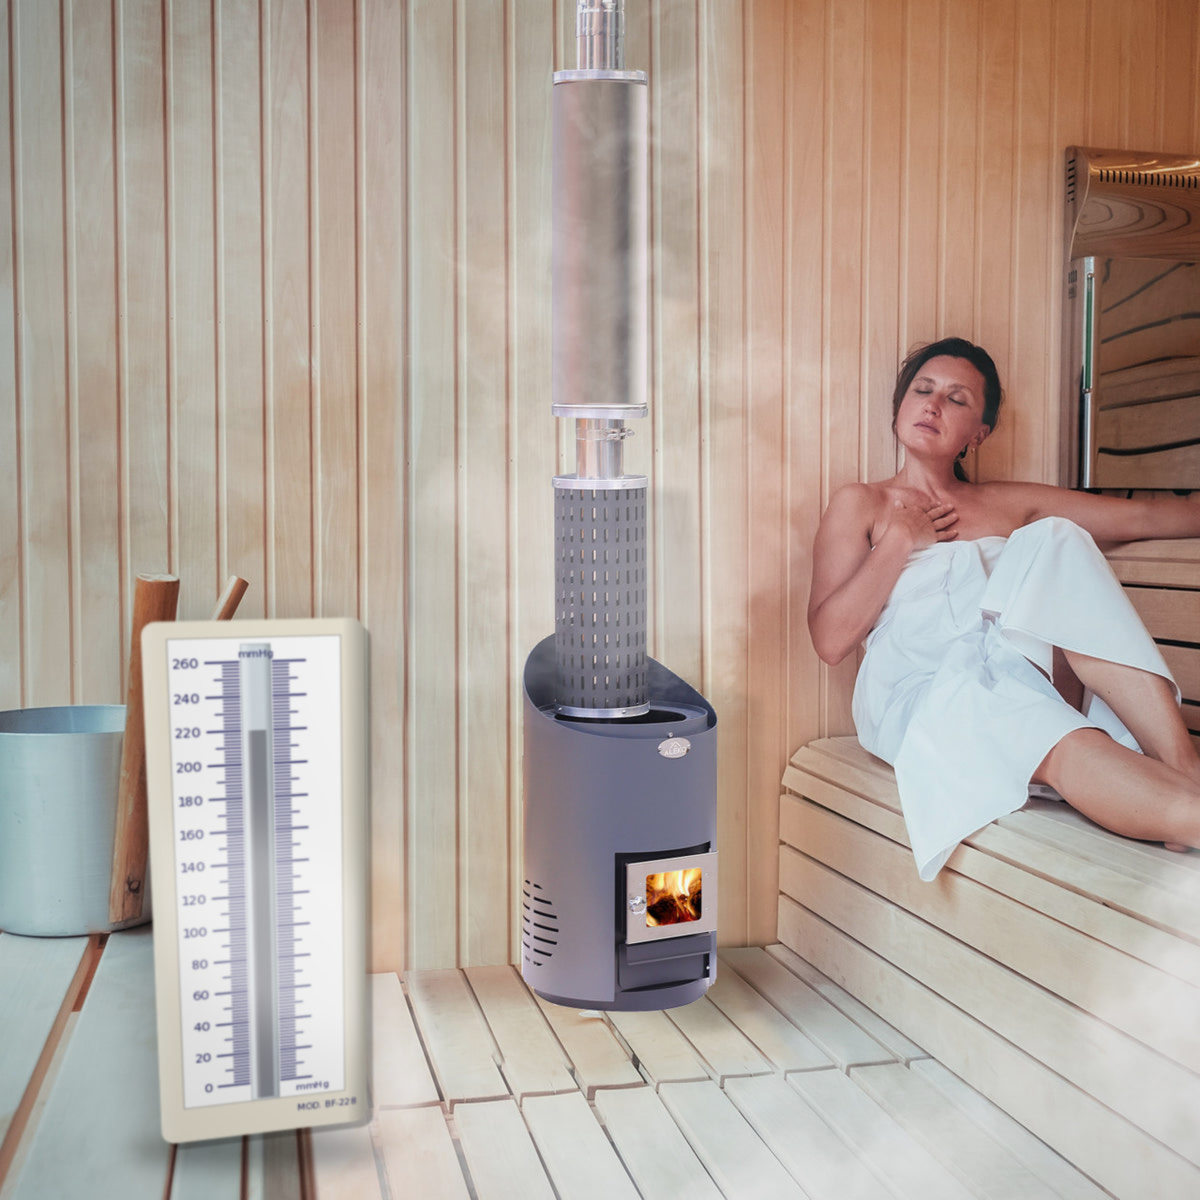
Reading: 220 mmHg
